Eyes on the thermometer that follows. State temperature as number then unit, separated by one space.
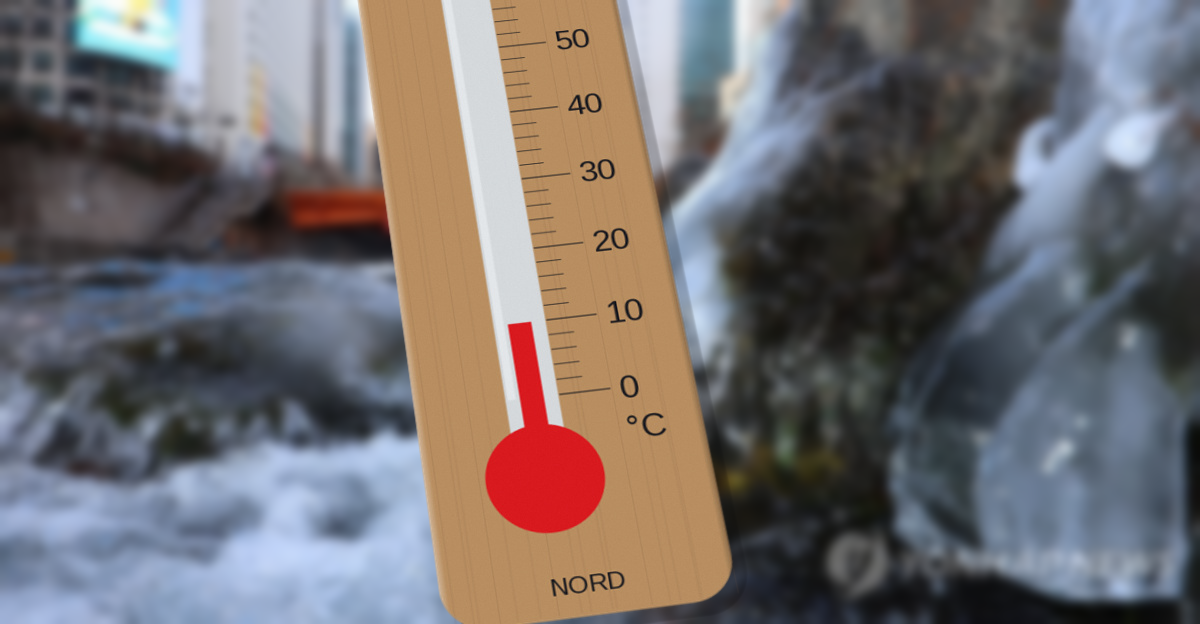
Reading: 10 °C
